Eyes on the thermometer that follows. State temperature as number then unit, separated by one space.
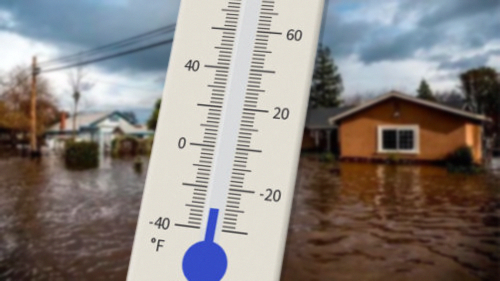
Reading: -30 °F
